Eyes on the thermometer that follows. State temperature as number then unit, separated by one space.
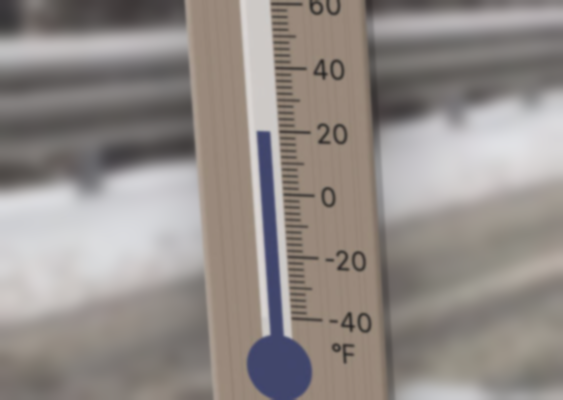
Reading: 20 °F
